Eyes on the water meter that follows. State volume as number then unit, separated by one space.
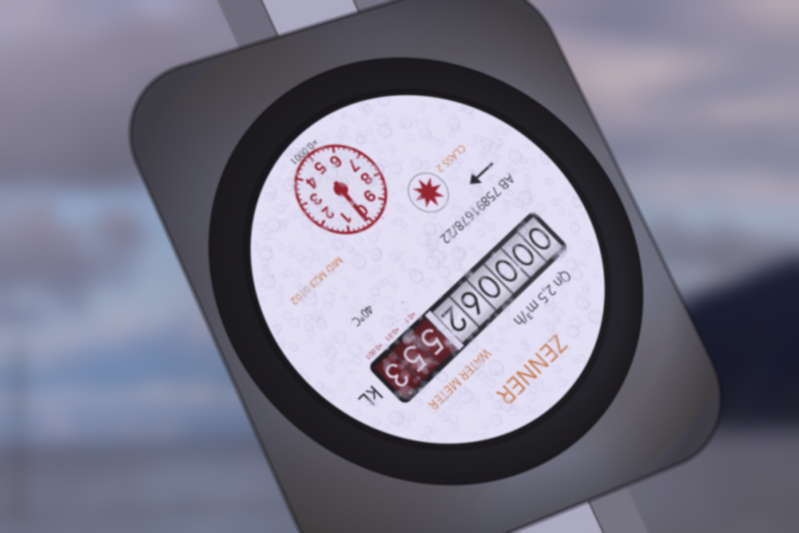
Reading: 62.5530 kL
